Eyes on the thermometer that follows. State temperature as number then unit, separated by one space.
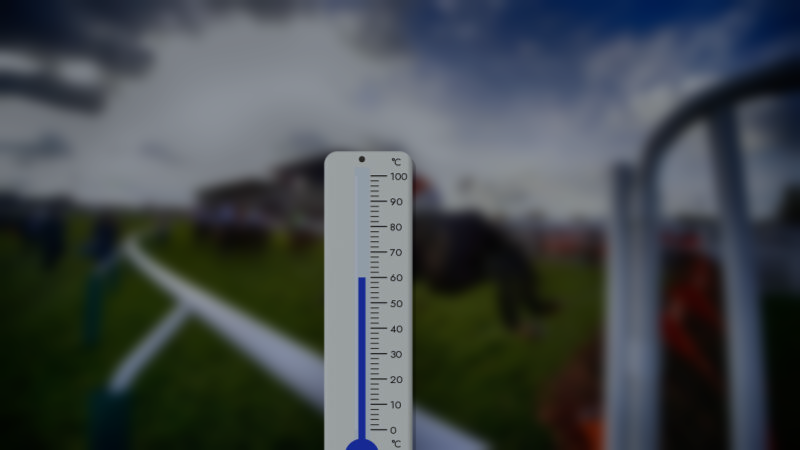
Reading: 60 °C
